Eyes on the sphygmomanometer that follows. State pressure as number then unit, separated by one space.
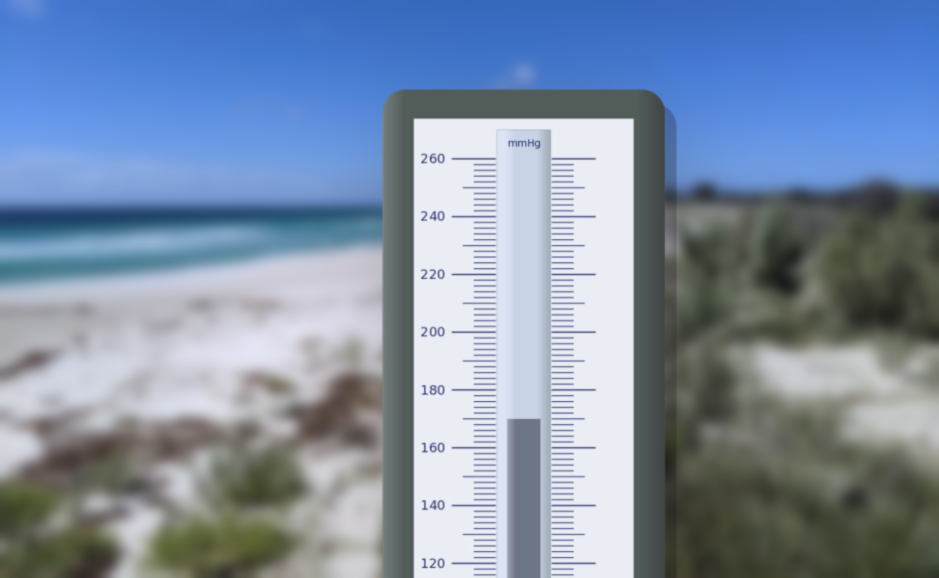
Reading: 170 mmHg
